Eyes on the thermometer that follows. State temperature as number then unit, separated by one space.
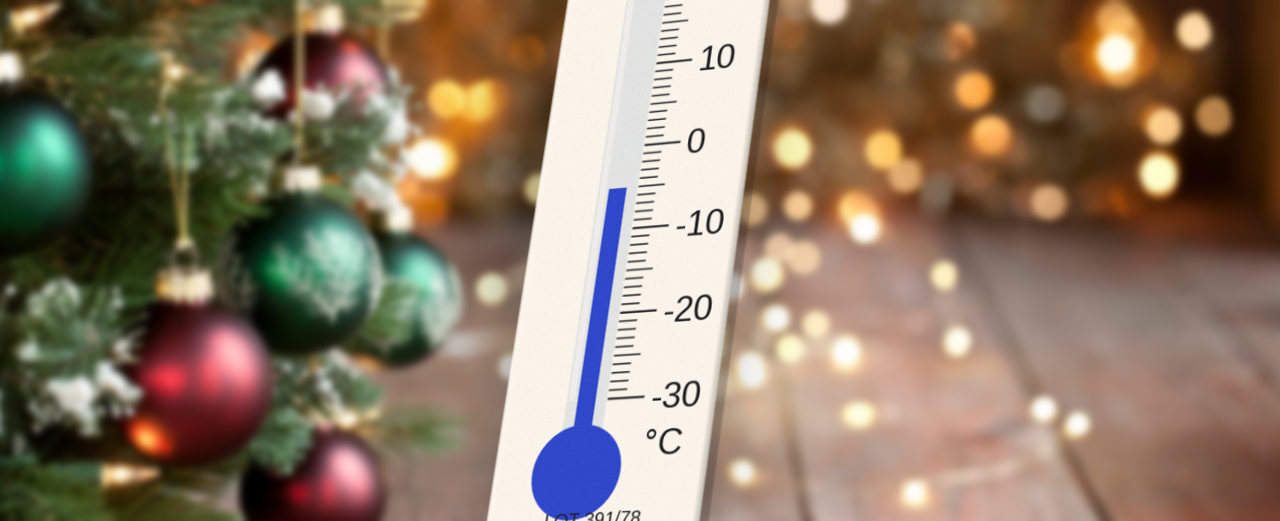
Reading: -5 °C
